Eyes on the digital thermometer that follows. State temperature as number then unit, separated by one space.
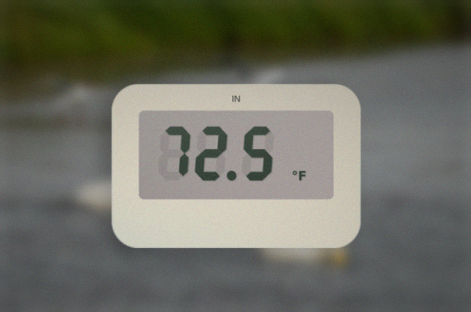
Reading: 72.5 °F
